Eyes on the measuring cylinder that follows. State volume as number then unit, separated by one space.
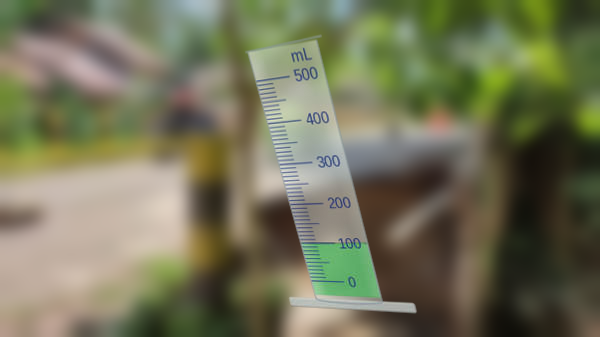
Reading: 100 mL
